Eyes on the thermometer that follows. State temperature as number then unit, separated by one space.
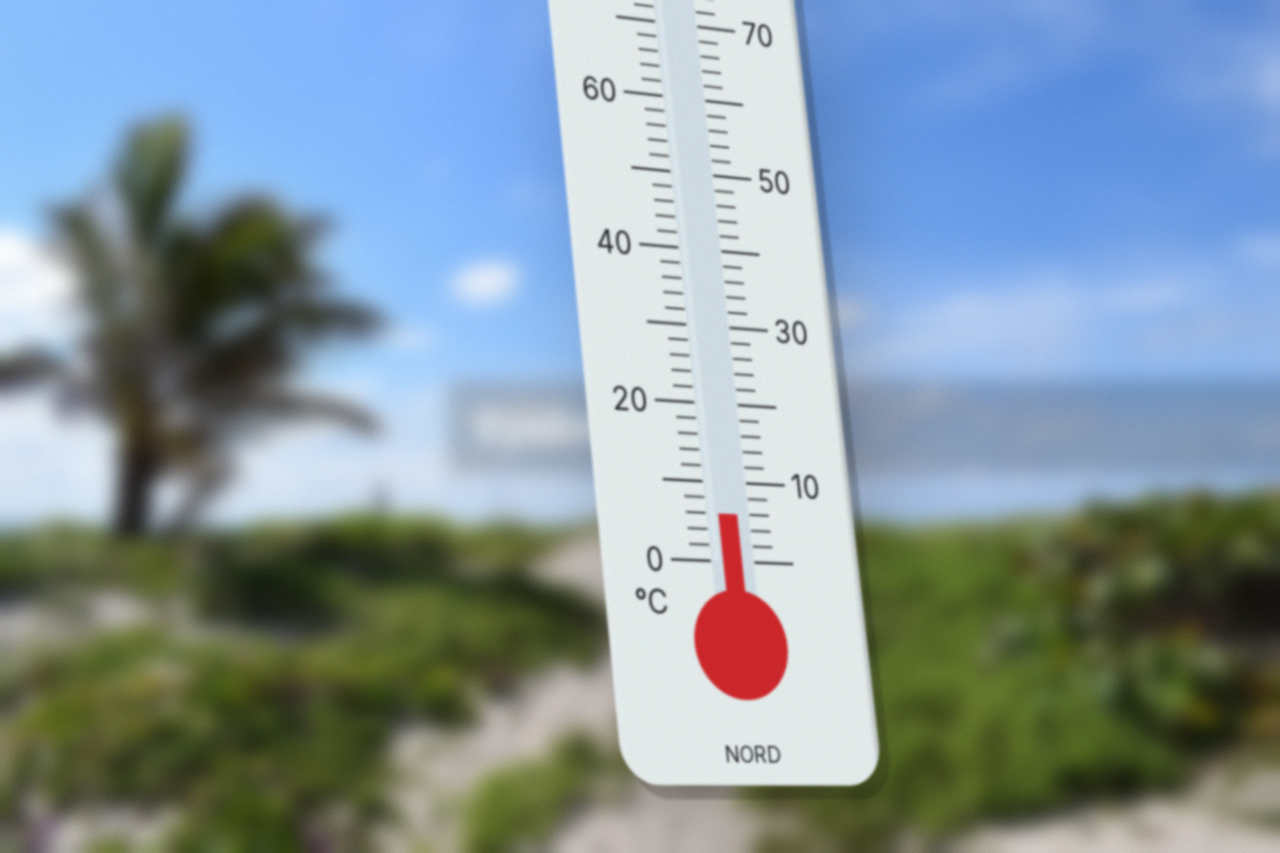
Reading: 6 °C
